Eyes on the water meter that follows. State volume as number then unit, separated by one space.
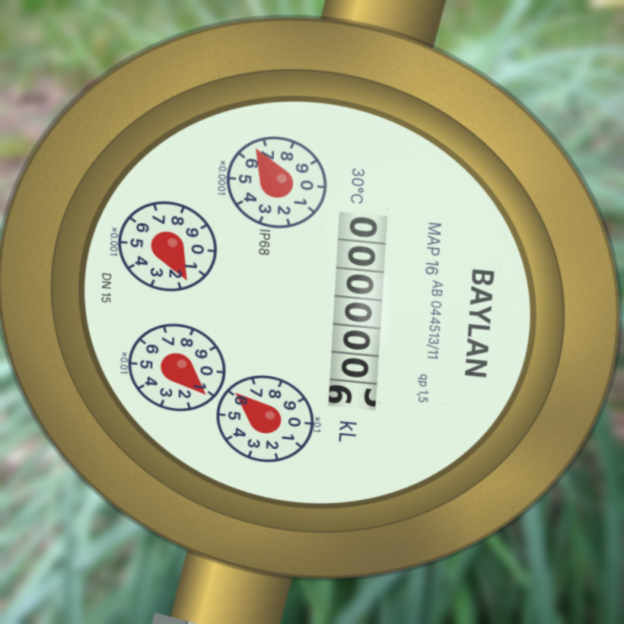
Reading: 5.6116 kL
